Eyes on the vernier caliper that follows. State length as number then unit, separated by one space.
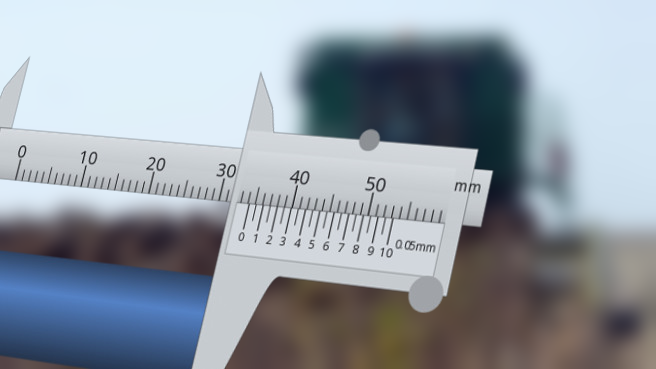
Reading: 34.2 mm
